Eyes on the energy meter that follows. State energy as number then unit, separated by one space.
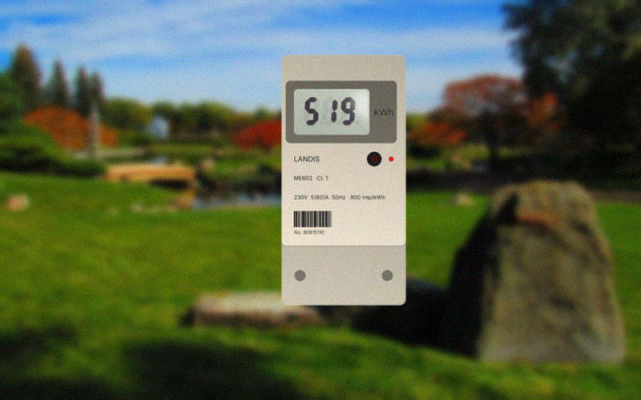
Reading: 519 kWh
